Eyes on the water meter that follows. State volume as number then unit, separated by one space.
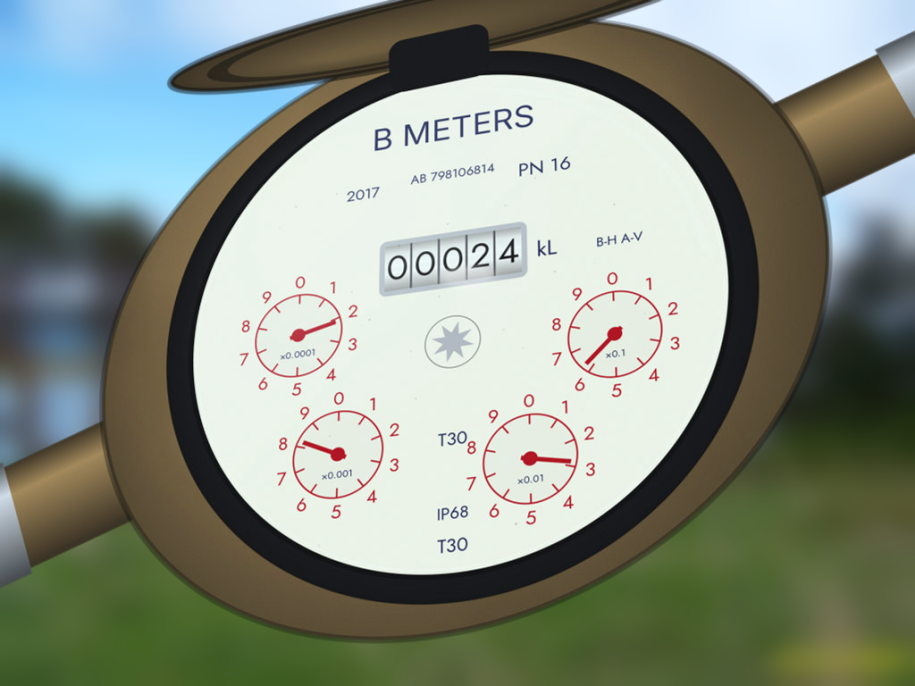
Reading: 24.6282 kL
